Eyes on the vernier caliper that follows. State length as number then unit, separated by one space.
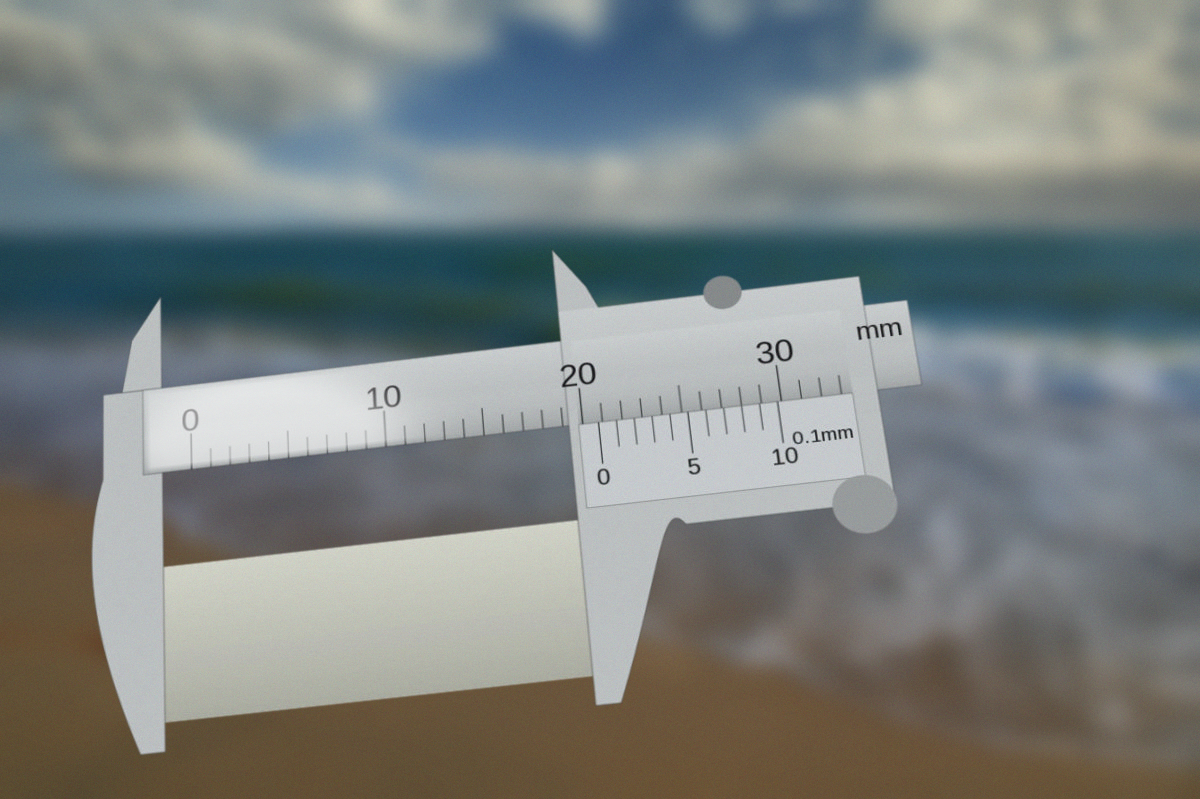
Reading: 20.8 mm
